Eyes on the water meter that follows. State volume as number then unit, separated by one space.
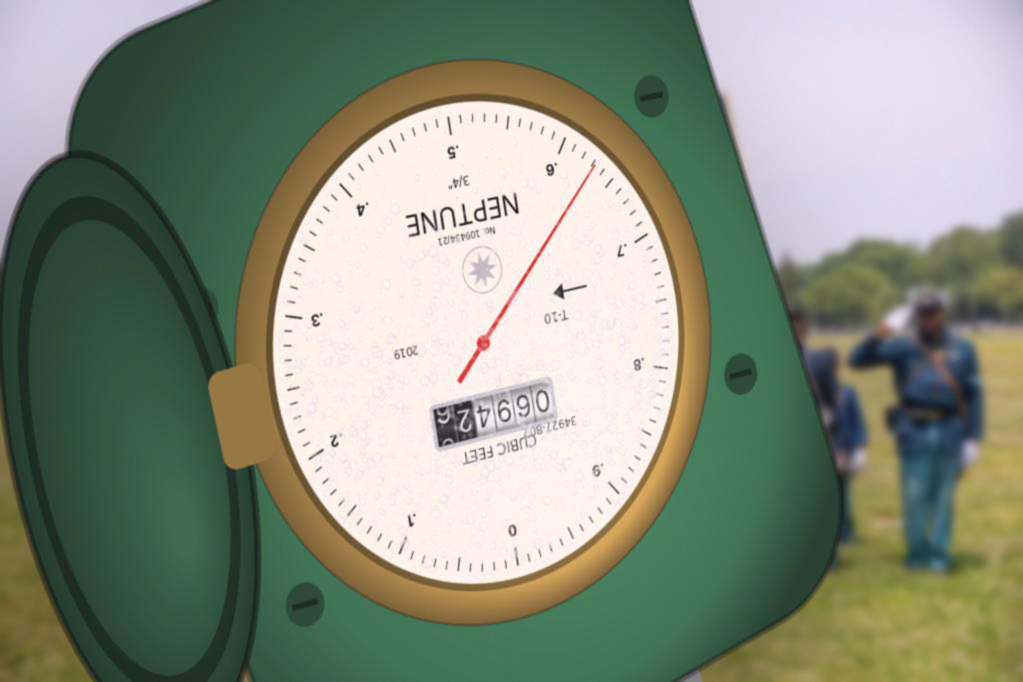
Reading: 69425.63 ft³
